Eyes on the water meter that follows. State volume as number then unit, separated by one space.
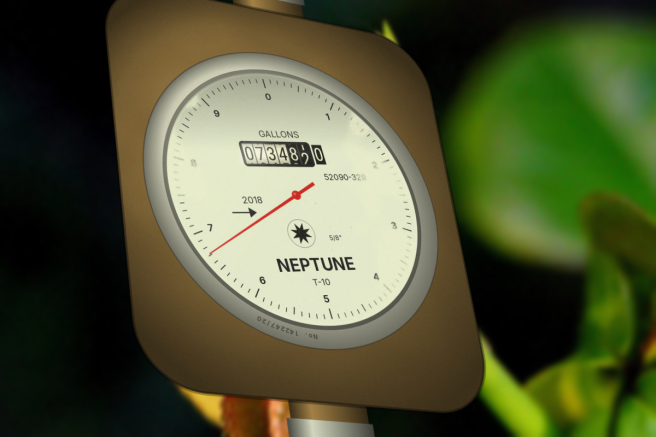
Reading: 734816.7 gal
